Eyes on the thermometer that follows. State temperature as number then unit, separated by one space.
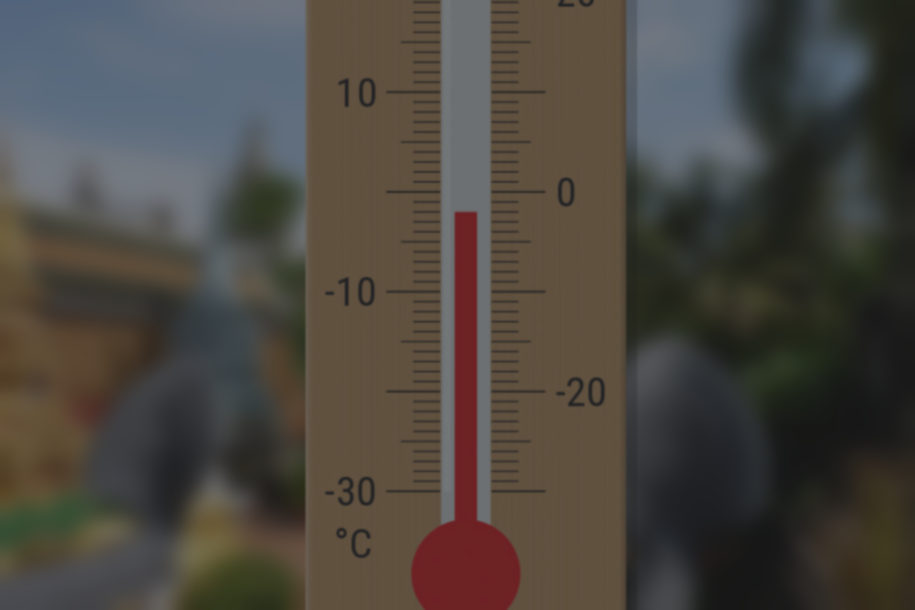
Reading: -2 °C
